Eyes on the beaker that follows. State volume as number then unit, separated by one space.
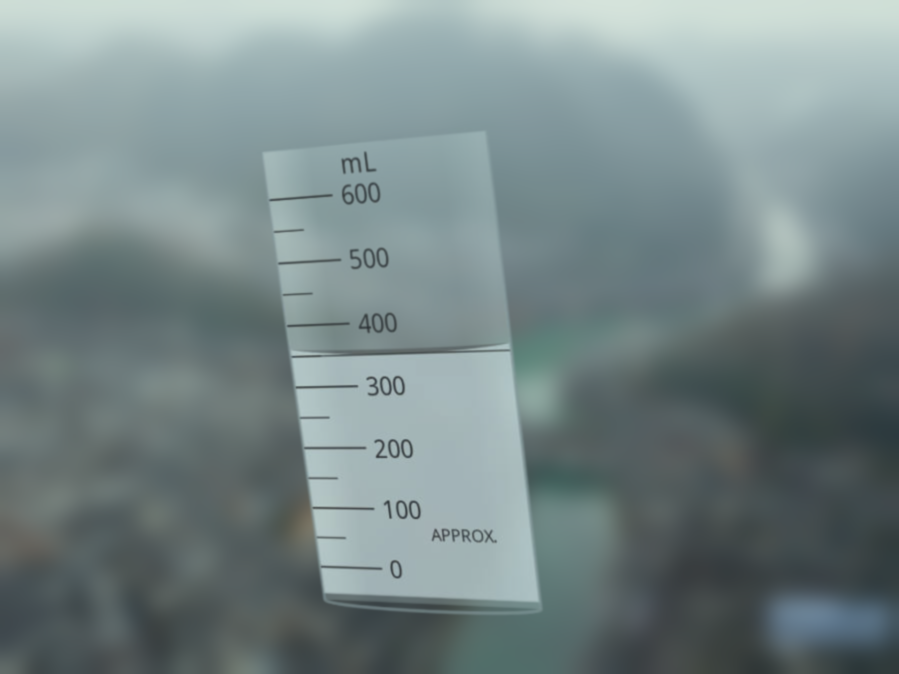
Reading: 350 mL
